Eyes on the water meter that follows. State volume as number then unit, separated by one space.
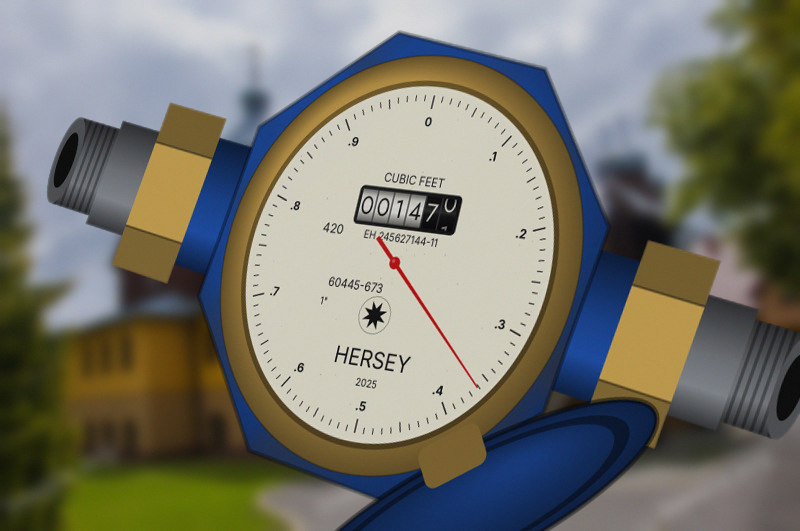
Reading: 1470.36 ft³
